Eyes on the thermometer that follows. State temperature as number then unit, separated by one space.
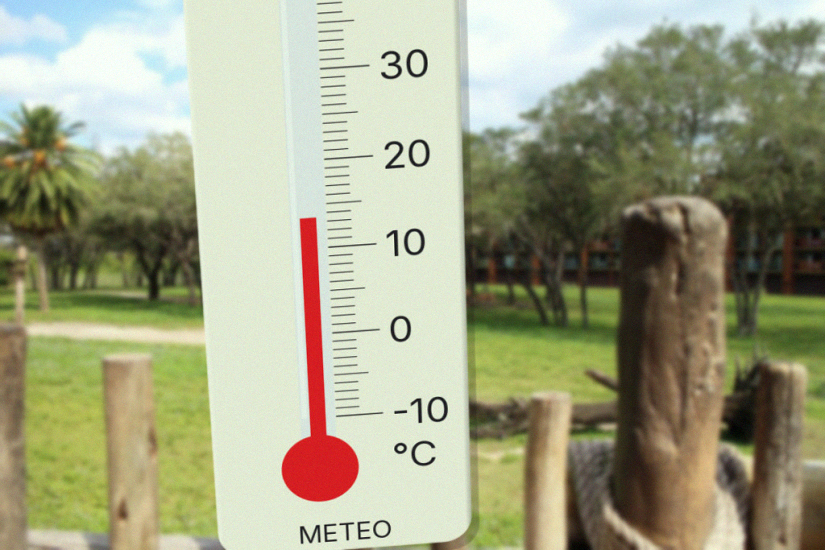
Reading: 13.5 °C
